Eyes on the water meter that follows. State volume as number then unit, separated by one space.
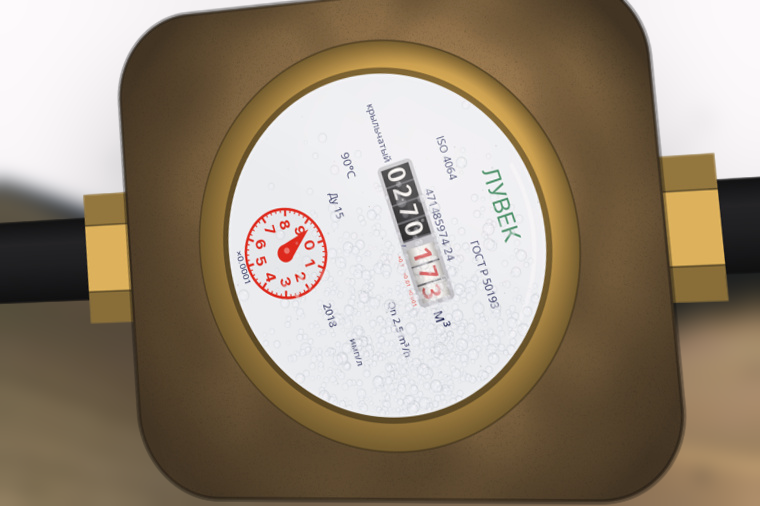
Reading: 270.1729 m³
